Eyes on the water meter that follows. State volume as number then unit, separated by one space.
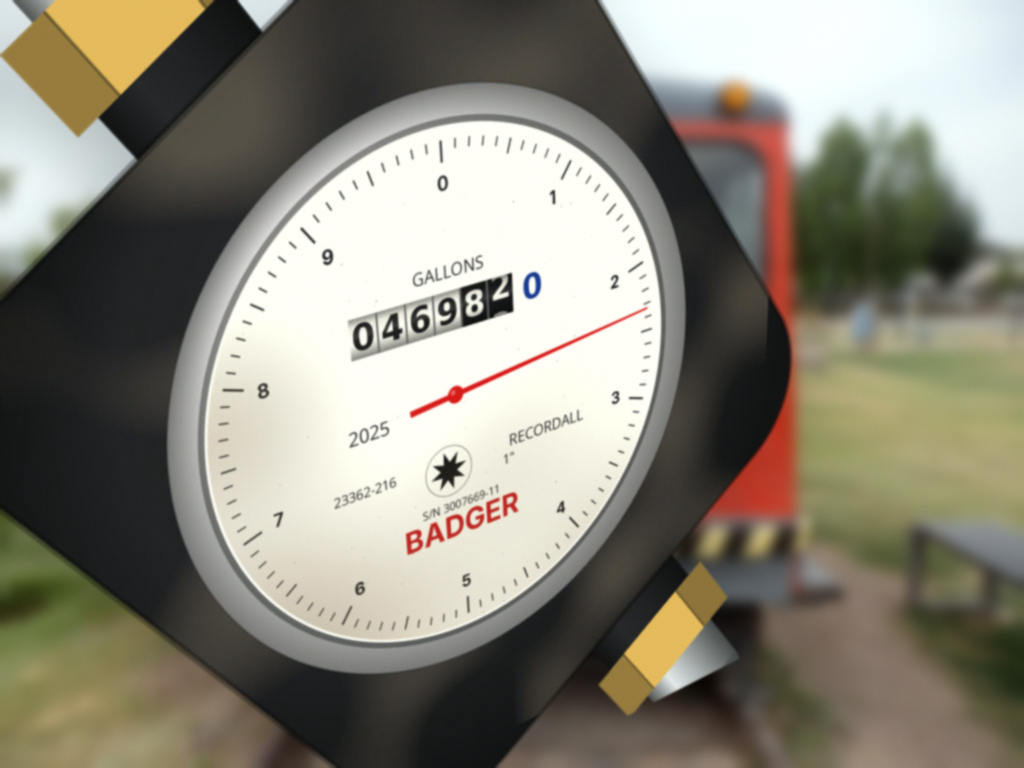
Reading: 469822.3 gal
